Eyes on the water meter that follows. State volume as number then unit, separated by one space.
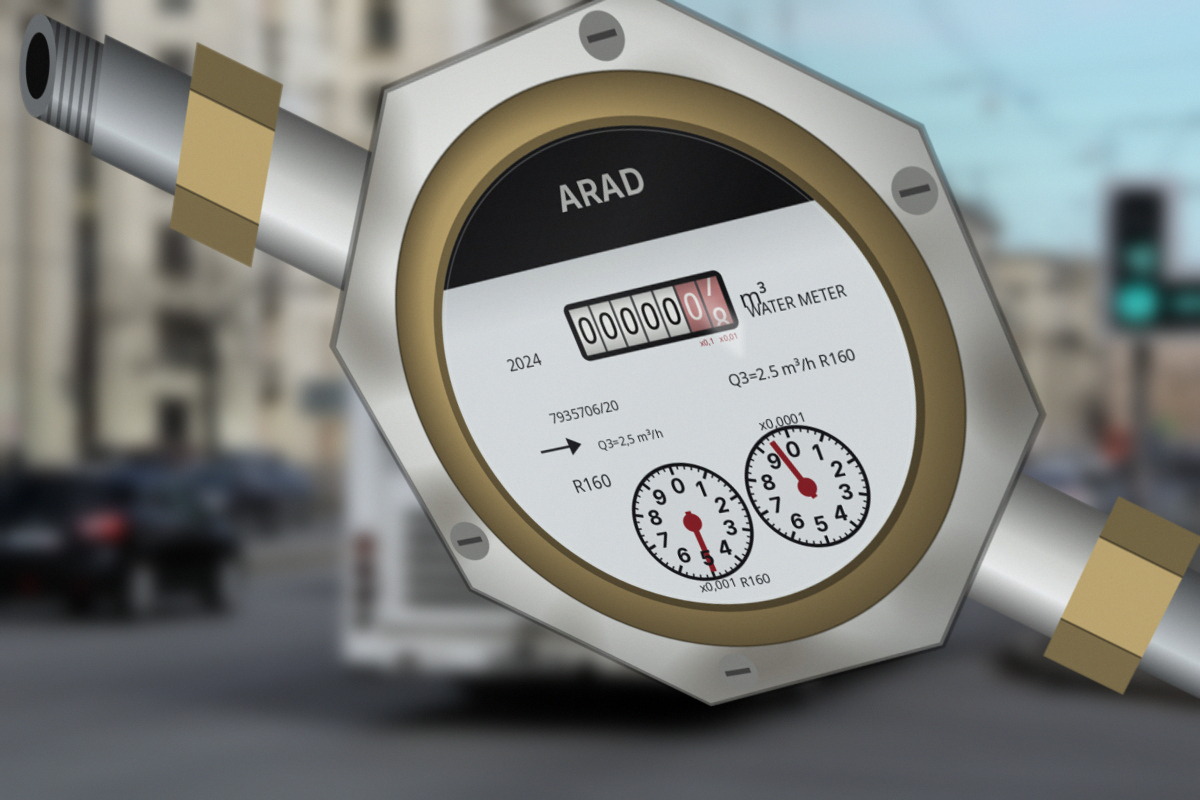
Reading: 0.0749 m³
